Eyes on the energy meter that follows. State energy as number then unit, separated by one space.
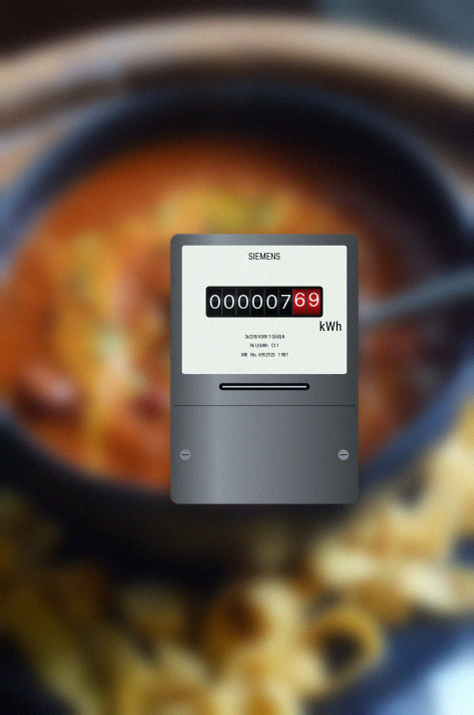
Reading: 7.69 kWh
